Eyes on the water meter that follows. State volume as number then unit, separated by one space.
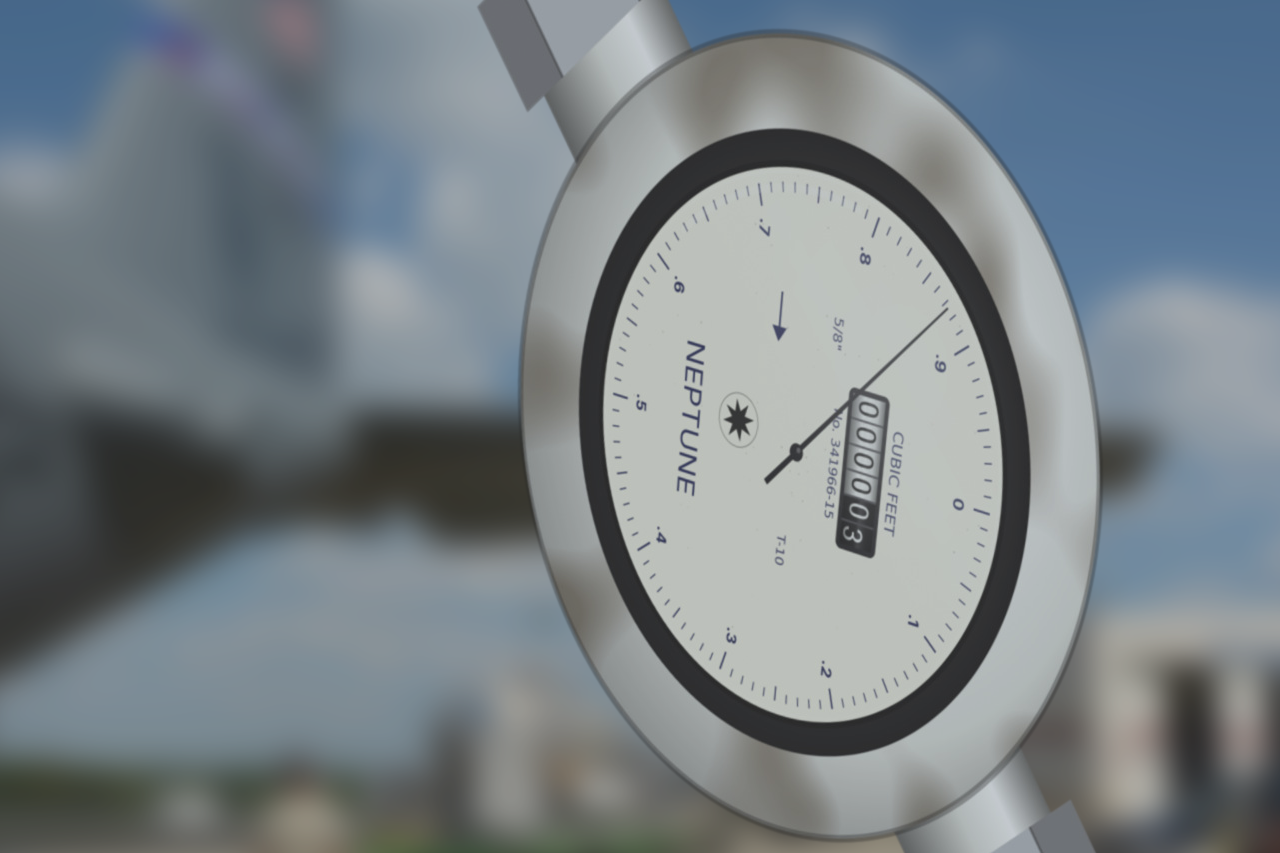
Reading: 2.87 ft³
